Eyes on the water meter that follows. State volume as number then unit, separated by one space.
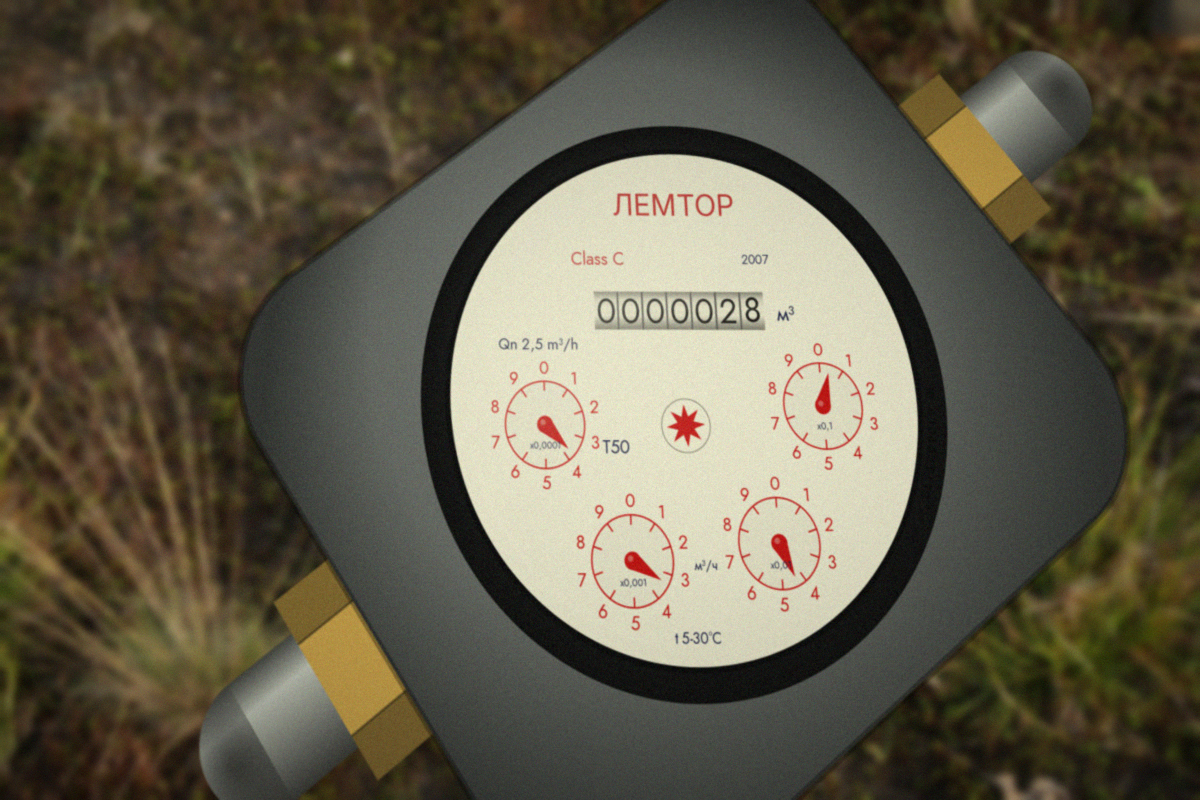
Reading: 28.0433 m³
